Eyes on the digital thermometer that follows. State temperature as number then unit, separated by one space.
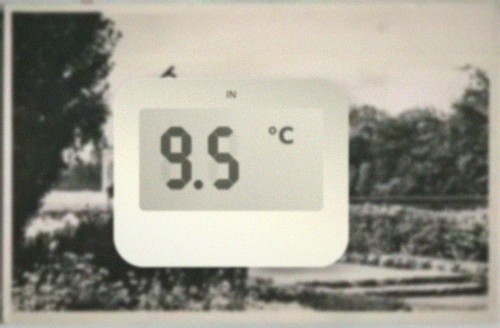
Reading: 9.5 °C
